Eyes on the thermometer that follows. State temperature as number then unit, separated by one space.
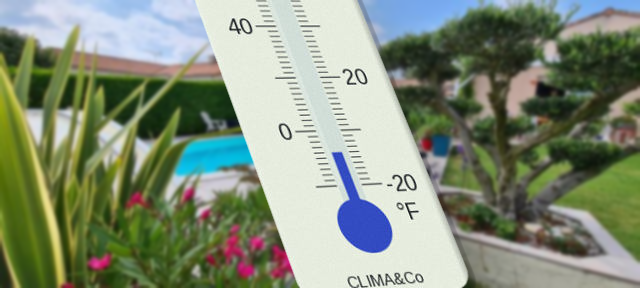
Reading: -8 °F
